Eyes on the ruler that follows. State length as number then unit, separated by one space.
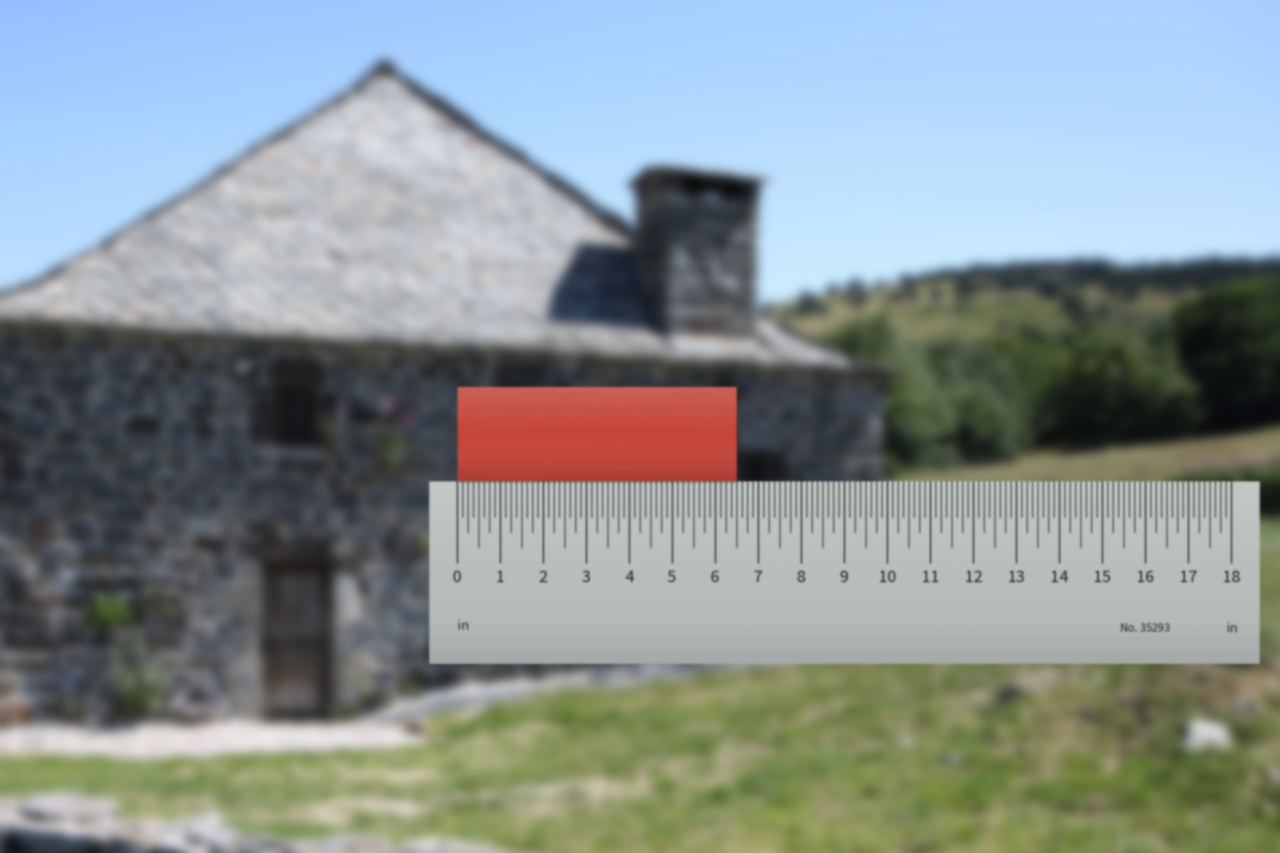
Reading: 6.5 in
